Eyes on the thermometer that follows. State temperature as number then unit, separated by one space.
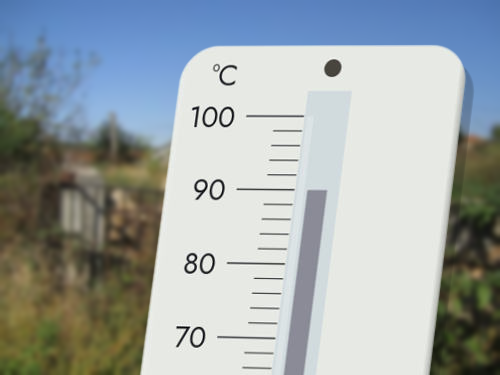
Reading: 90 °C
